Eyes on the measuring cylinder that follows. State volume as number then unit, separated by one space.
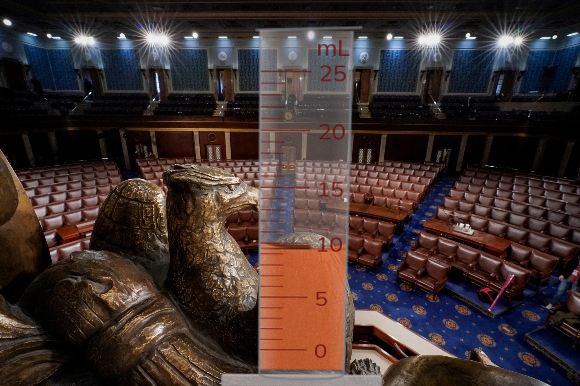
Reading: 9.5 mL
